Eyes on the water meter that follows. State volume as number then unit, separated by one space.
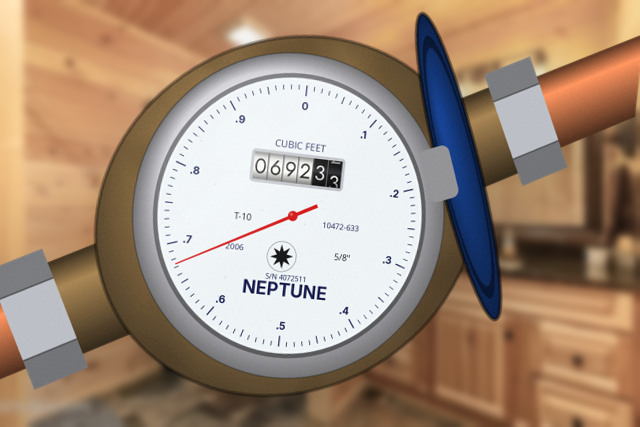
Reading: 69232.67 ft³
